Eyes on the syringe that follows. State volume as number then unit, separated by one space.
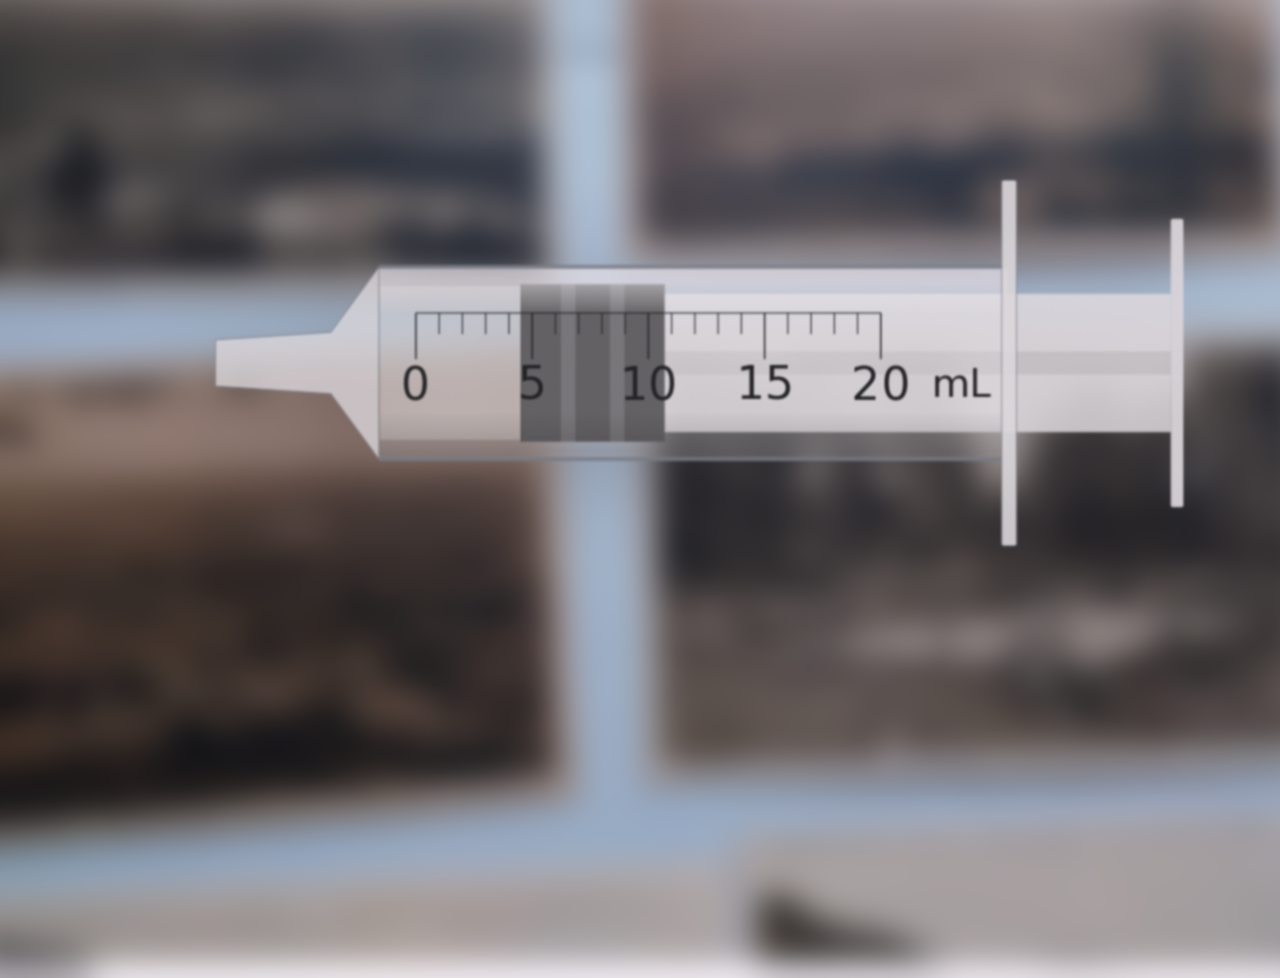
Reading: 4.5 mL
